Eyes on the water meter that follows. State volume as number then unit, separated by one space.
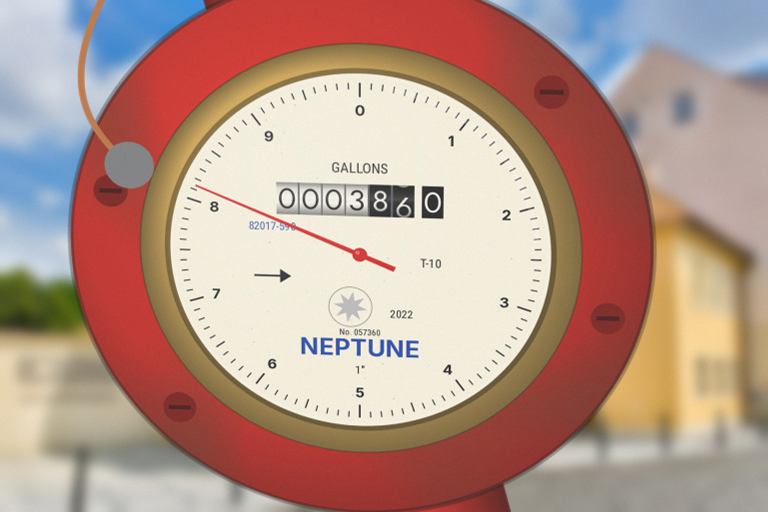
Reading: 3858.1 gal
